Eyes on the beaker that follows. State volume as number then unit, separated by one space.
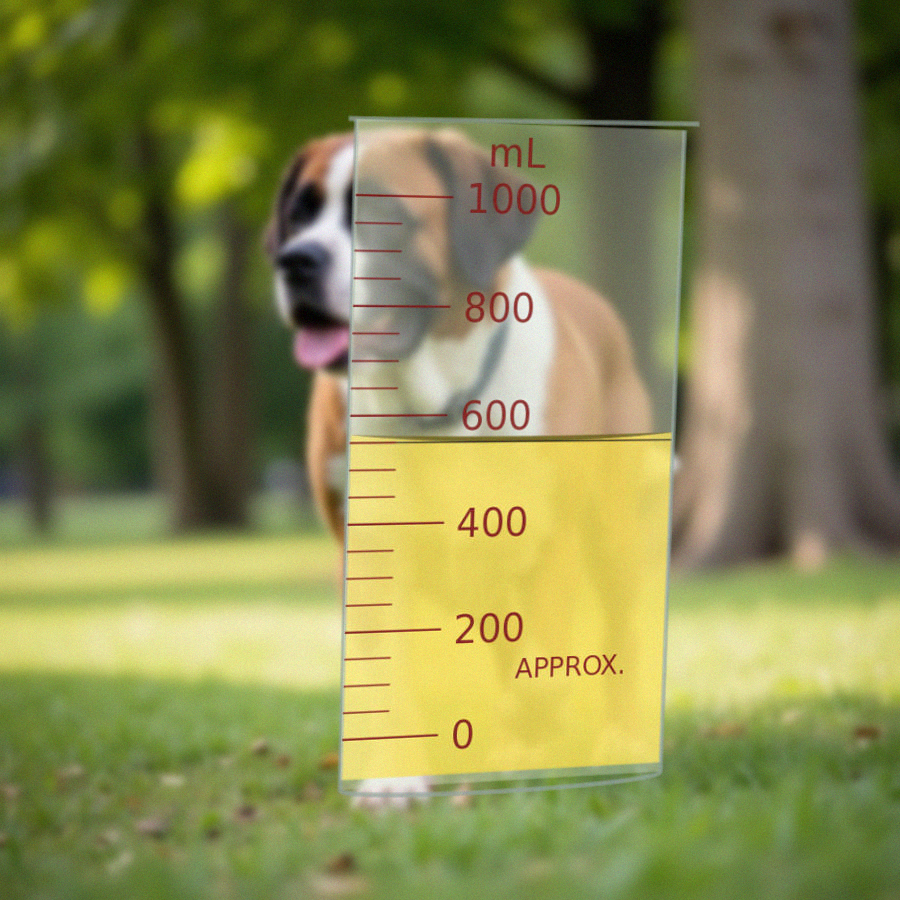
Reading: 550 mL
